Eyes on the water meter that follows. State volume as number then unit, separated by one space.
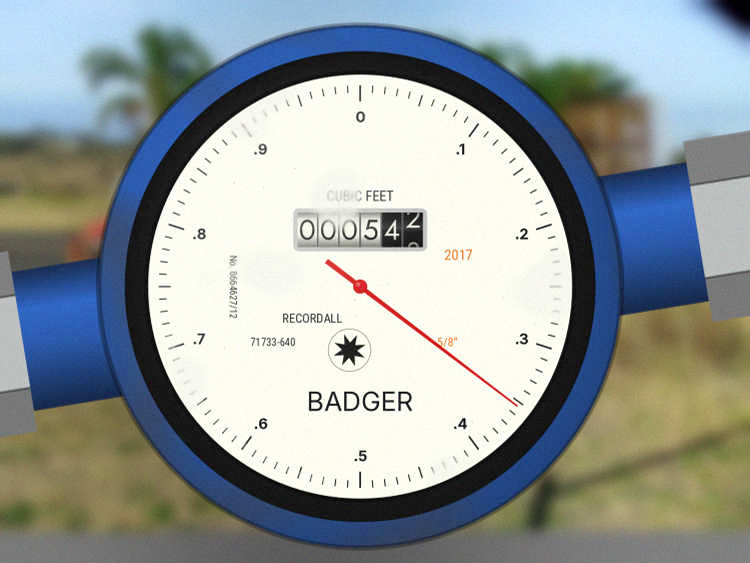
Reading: 542.35 ft³
